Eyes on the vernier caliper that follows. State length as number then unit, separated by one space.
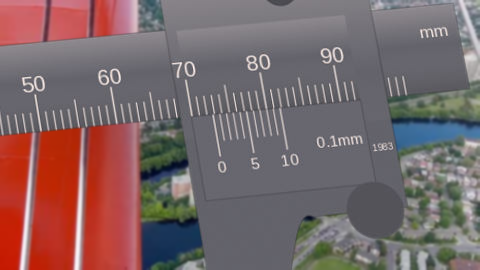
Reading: 72.8 mm
